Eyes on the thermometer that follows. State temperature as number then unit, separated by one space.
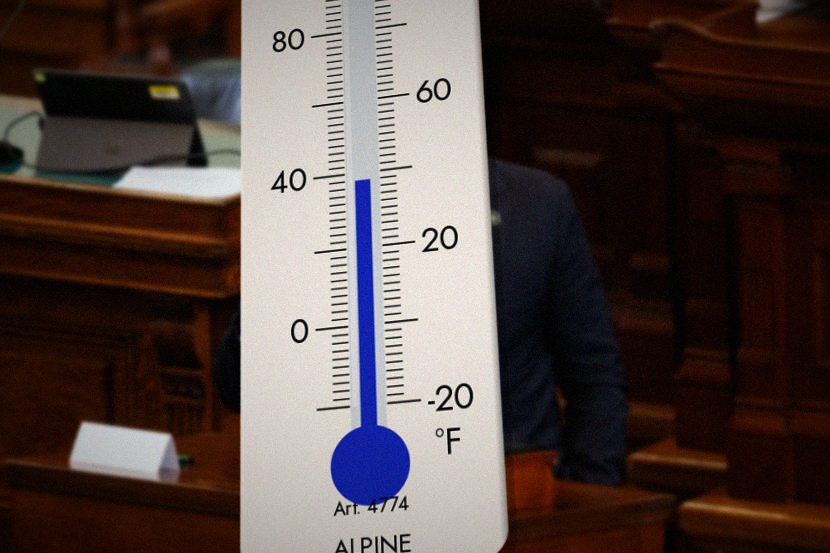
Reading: 38 °F
